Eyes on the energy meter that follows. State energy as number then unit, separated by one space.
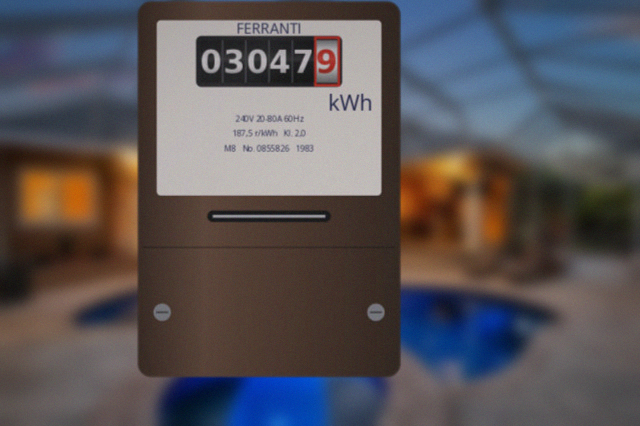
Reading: 3047.9 kWh
